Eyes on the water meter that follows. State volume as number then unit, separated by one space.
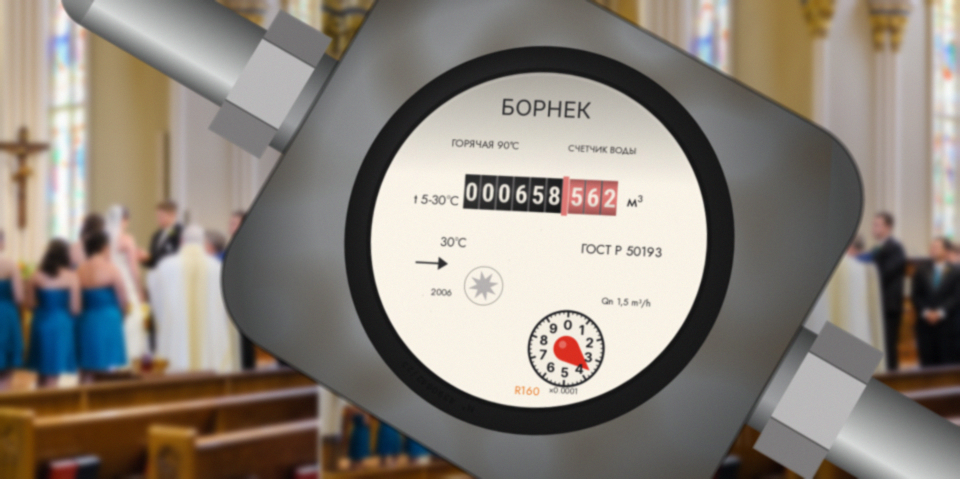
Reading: 658.5623 m³
